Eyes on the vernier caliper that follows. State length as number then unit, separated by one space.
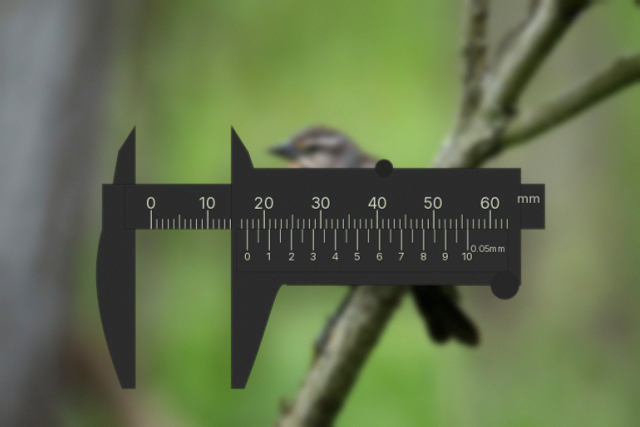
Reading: 17.0 mm
